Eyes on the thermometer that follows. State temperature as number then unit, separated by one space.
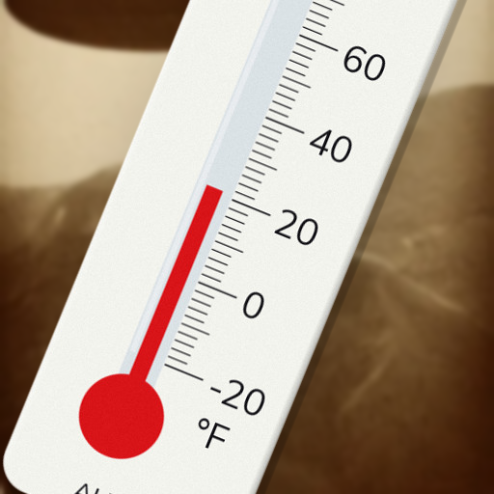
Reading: 21 °F
